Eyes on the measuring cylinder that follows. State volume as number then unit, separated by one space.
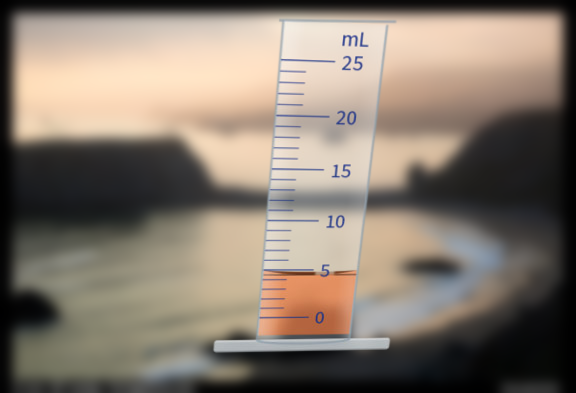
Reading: 4.5 mL
